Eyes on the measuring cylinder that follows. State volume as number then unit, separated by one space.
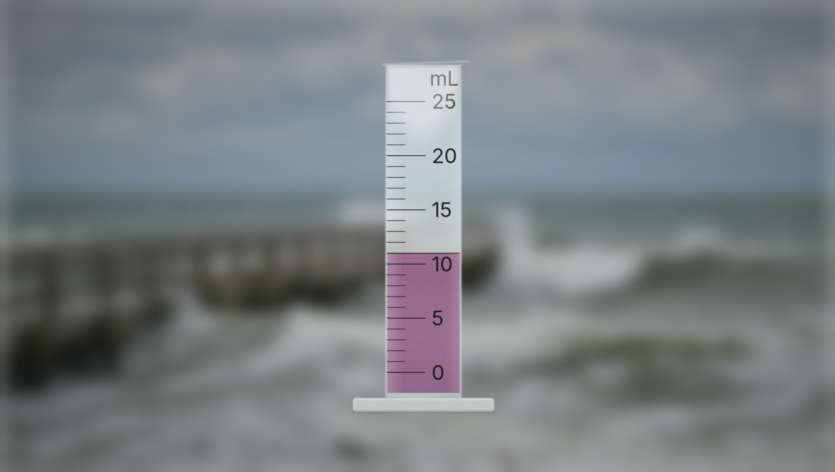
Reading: 11 mL
